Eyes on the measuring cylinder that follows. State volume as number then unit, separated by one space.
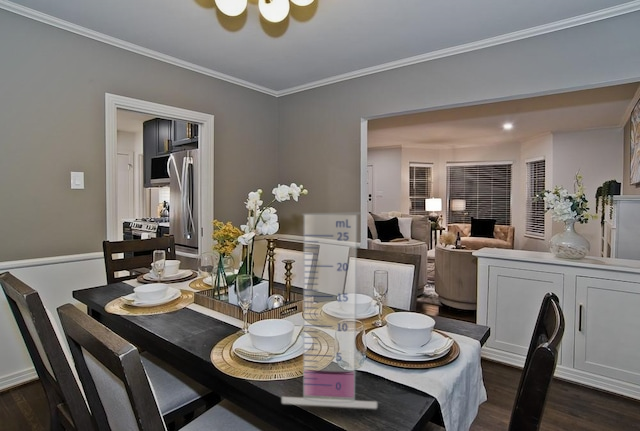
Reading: 2 mL
